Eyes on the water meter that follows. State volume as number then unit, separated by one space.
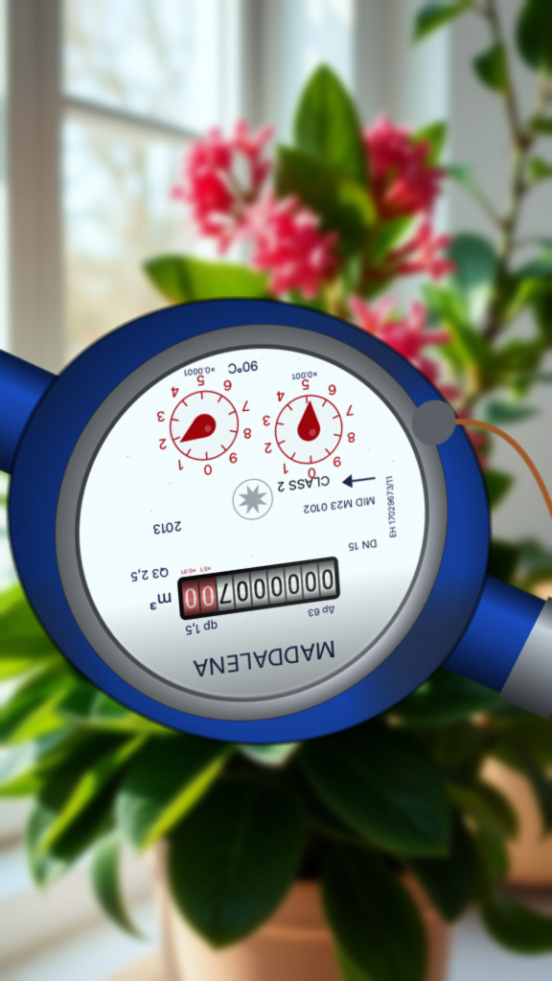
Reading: 7.0051 m³
